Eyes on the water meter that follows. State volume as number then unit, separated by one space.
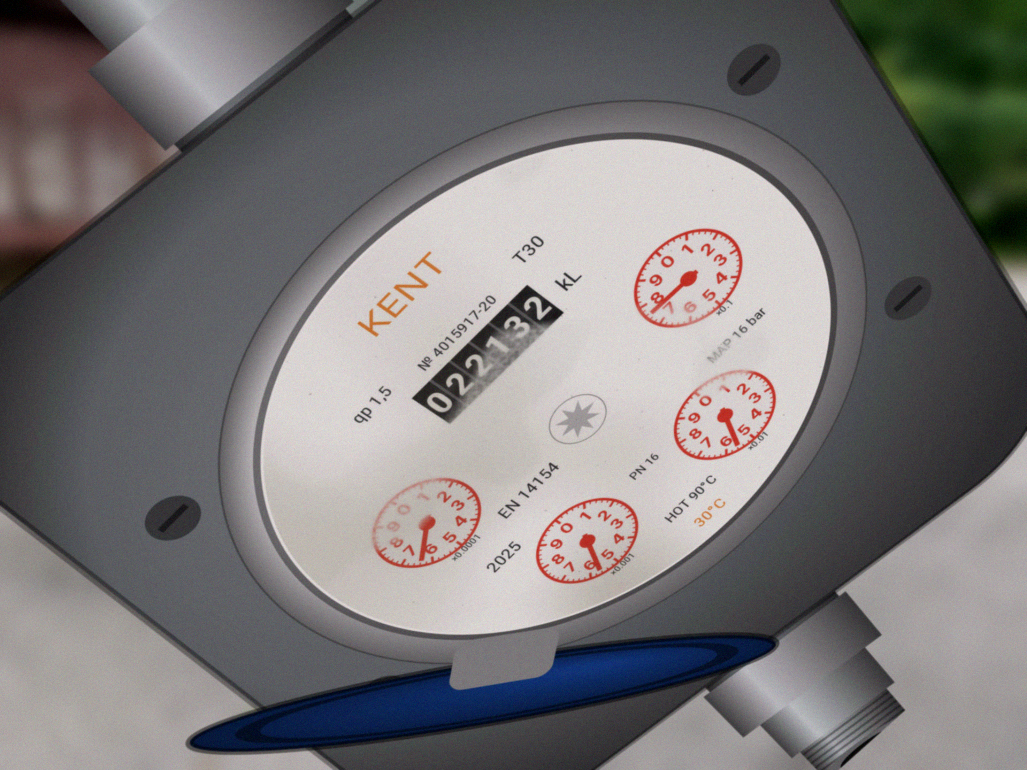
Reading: 22132.7556 kL
